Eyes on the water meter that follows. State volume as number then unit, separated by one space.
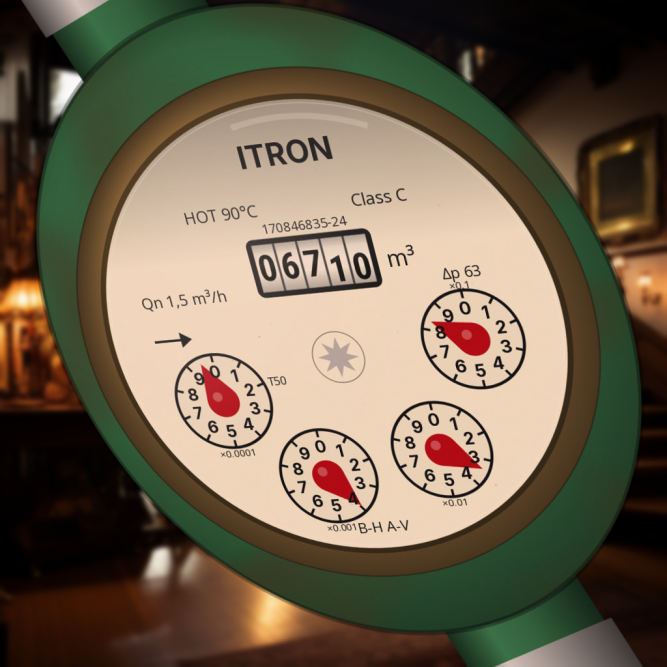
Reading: 6709.8339 m³
